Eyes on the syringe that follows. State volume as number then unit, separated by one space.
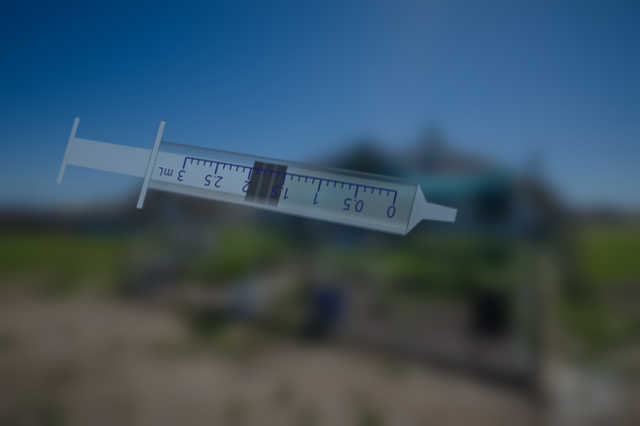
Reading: 1.5 mL
